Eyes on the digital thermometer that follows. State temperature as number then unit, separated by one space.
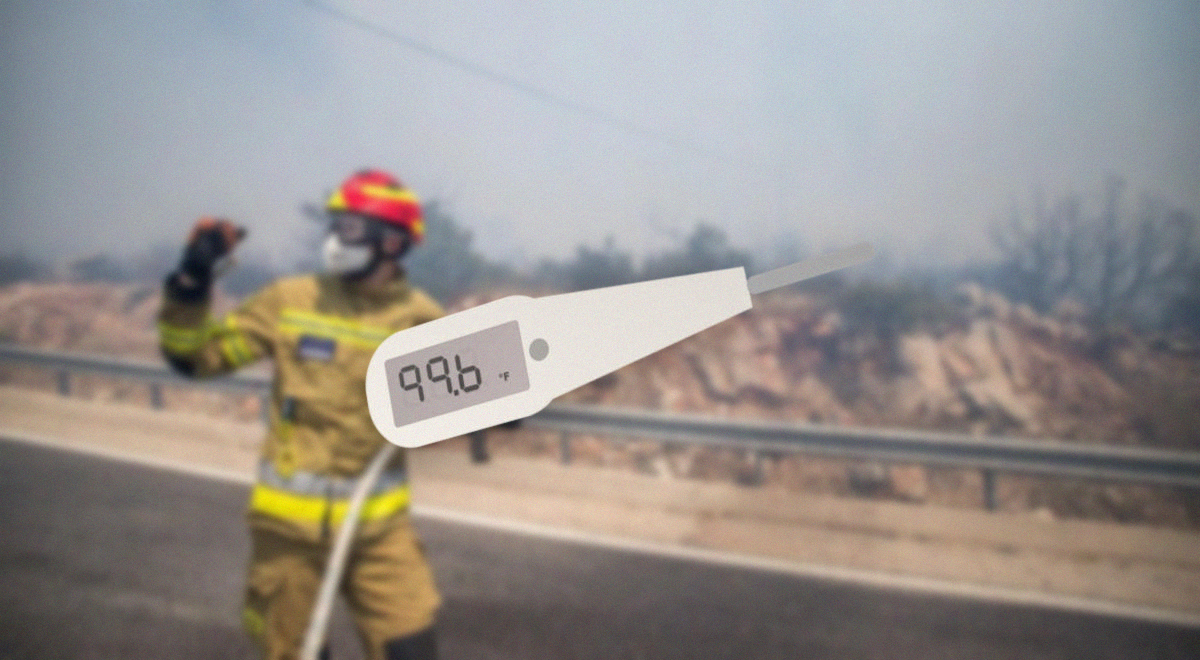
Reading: 99.6 °F
